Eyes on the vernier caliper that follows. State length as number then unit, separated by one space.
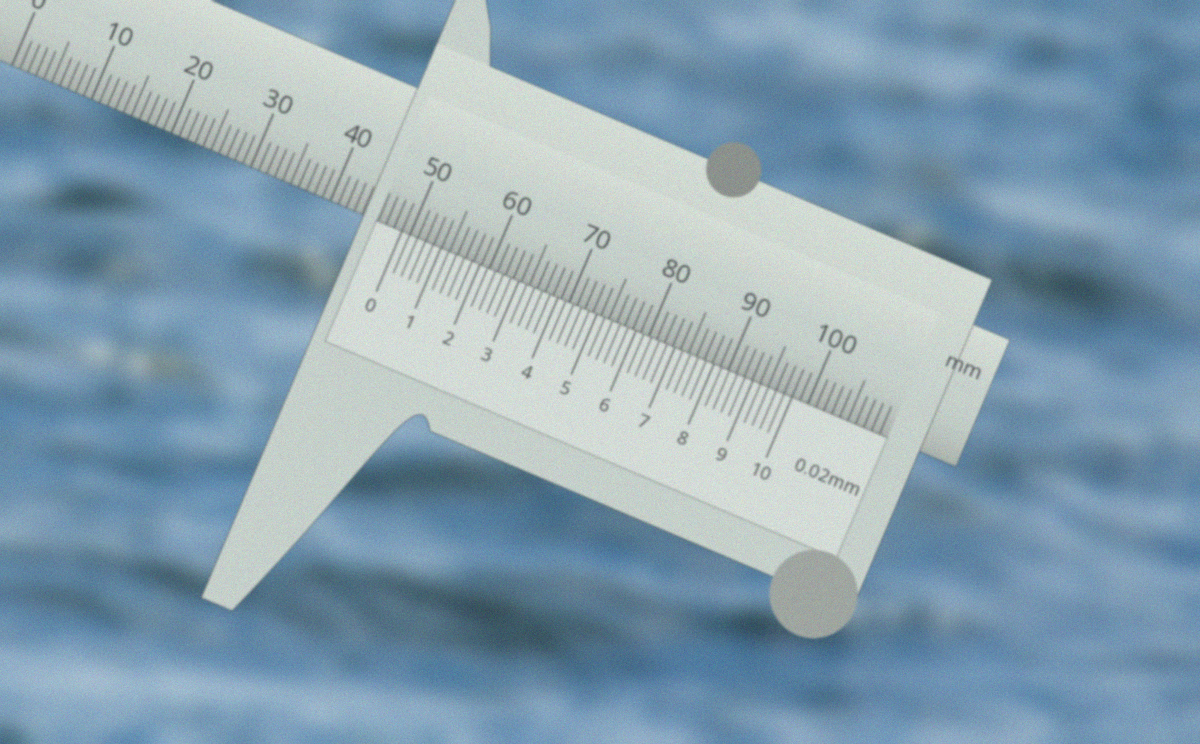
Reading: 49.0 mm
